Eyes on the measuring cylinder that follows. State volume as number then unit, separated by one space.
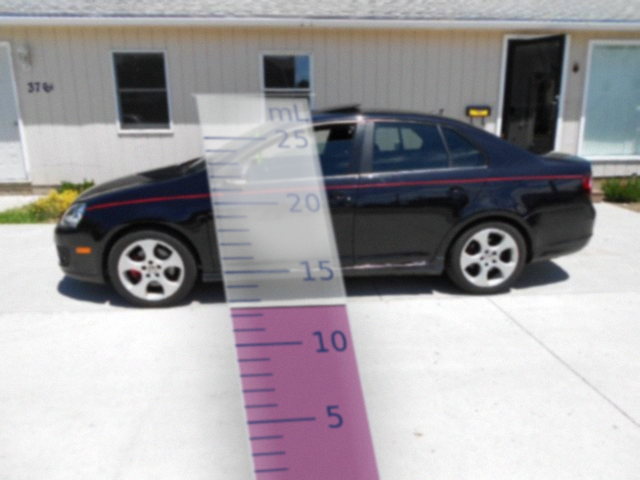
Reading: 12.5 mL
